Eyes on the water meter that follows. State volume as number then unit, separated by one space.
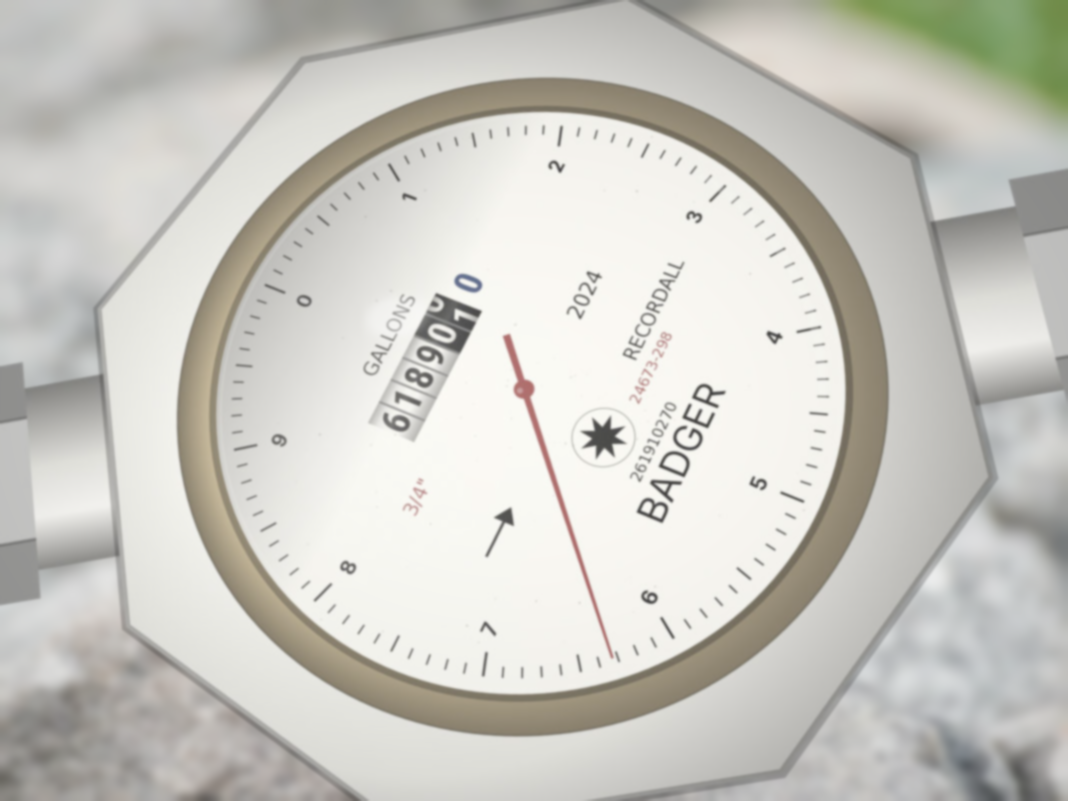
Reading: 6189006.3 gal
